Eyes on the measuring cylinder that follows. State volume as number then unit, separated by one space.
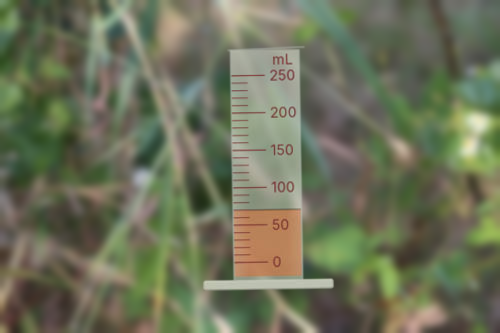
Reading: 70 mL
